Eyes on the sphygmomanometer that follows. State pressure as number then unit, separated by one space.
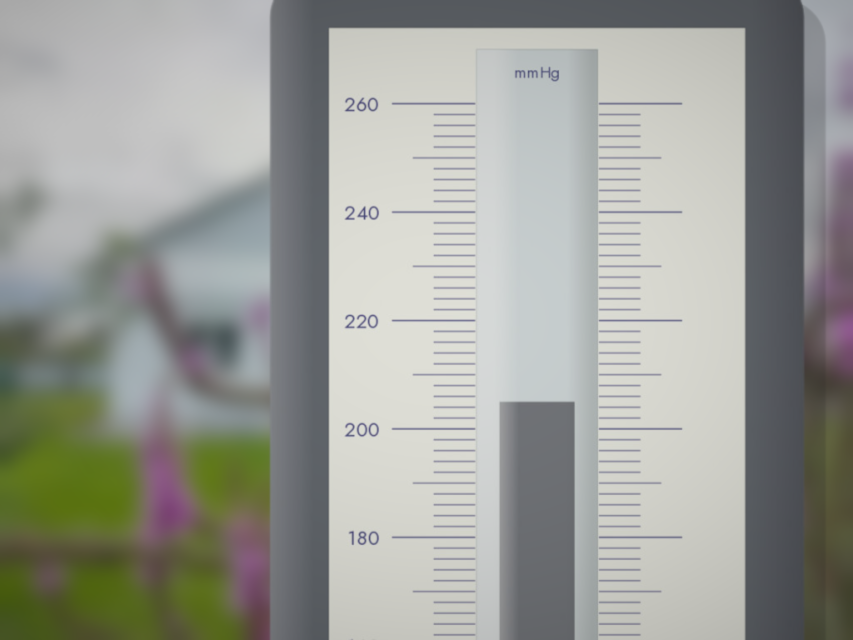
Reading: 205 mmHg
